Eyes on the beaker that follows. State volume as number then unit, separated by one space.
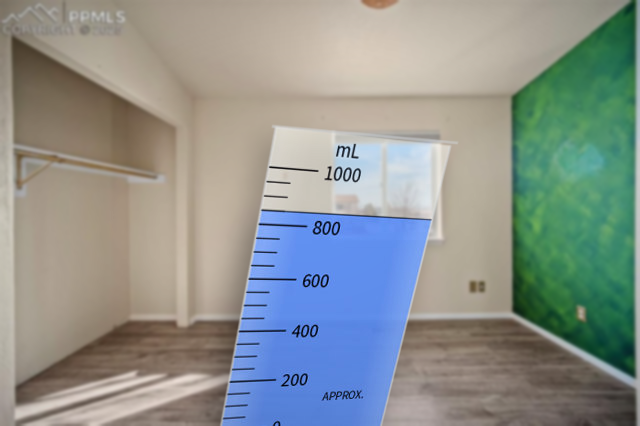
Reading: 850 mL
